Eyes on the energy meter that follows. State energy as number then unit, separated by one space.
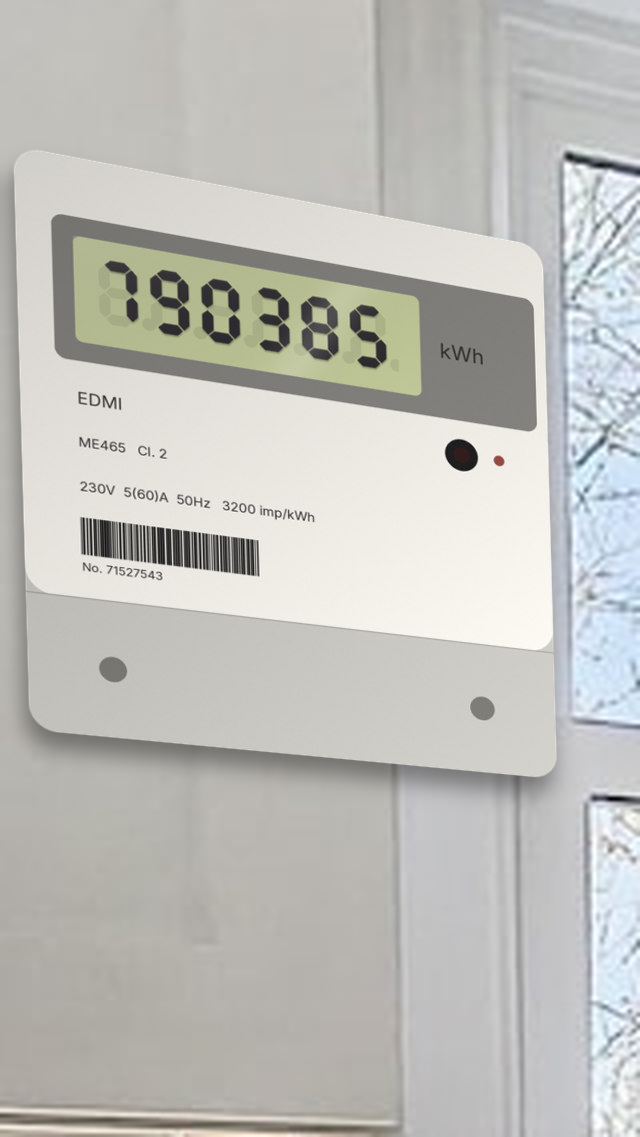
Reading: 790385 kWh
